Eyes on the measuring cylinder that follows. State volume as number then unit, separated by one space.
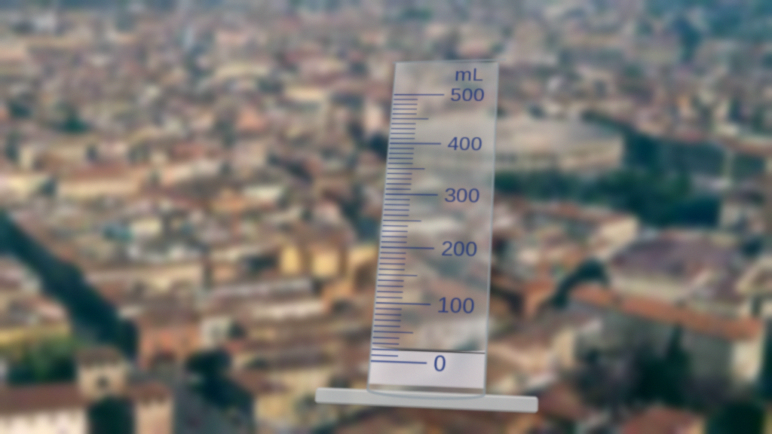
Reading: 20 mL
